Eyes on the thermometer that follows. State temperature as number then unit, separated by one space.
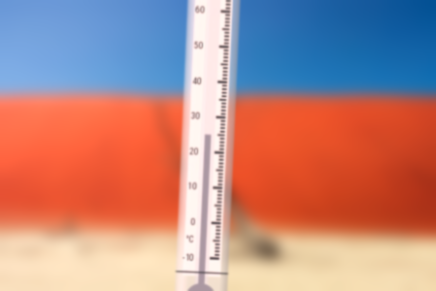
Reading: 25 °C
